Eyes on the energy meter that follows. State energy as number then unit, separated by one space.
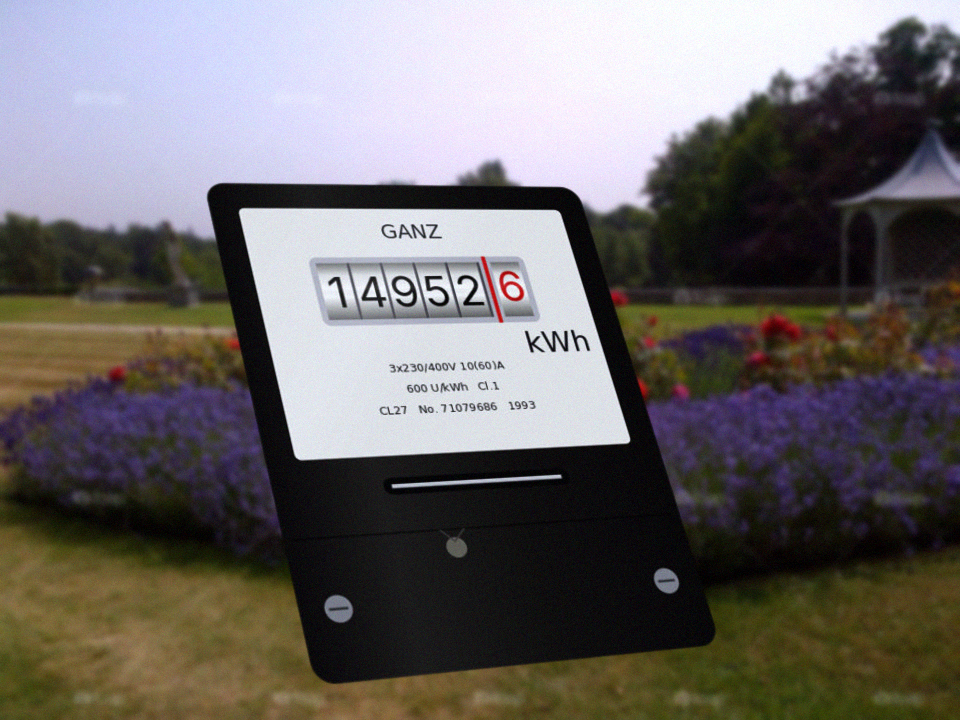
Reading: 14952.6 kWh
